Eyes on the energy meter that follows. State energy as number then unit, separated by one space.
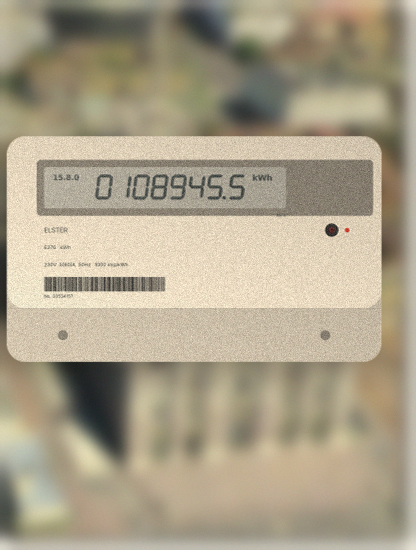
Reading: 108945.5 kWh
